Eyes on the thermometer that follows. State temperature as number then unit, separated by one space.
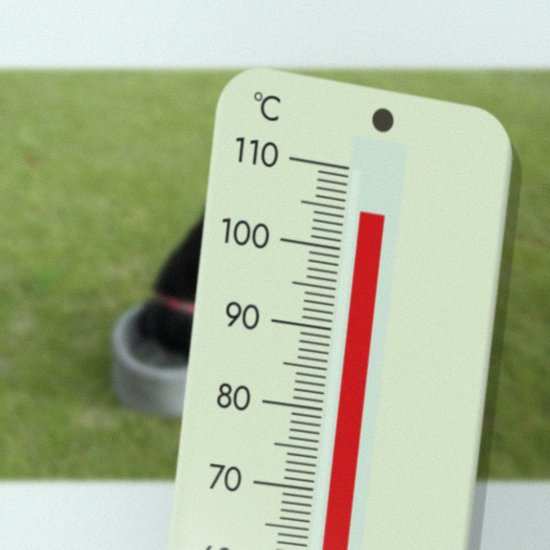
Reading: 105 °C
